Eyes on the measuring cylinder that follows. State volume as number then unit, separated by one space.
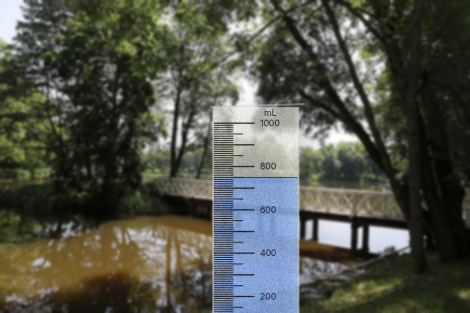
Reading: 750 mL
